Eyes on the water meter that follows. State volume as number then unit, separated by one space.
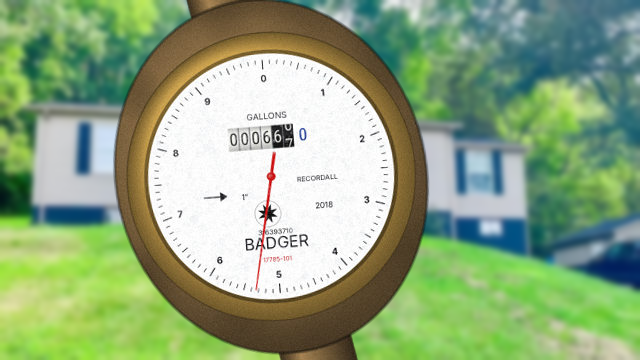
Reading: 6665.3 gal
